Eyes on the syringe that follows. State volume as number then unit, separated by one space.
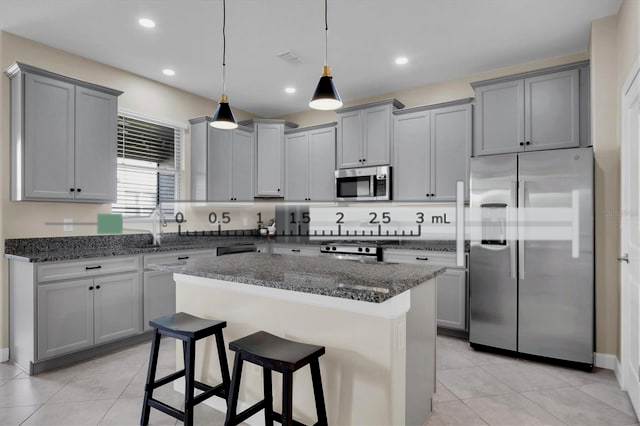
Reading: 1.2 mL
